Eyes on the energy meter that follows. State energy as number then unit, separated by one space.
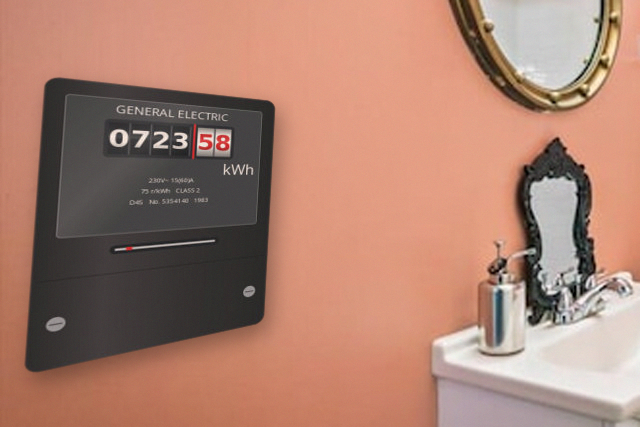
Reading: 723.58 kWh
